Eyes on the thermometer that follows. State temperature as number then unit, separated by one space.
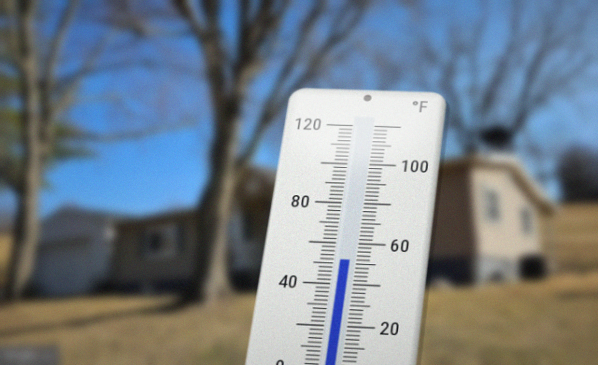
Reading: 52 °F
